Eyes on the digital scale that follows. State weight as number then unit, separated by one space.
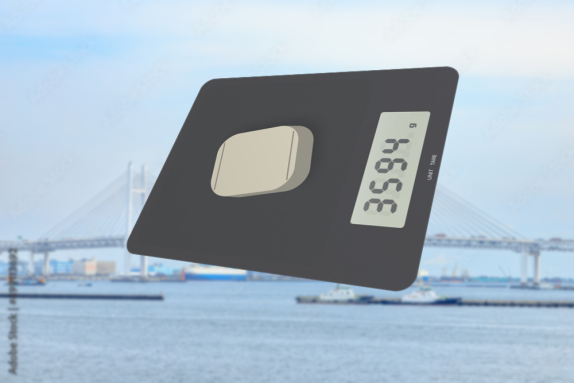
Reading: 3594 g
